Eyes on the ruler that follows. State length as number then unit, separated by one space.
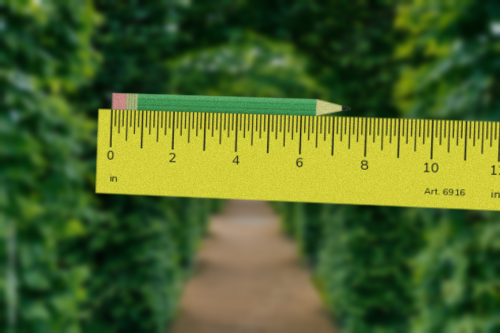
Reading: 7.5 in
